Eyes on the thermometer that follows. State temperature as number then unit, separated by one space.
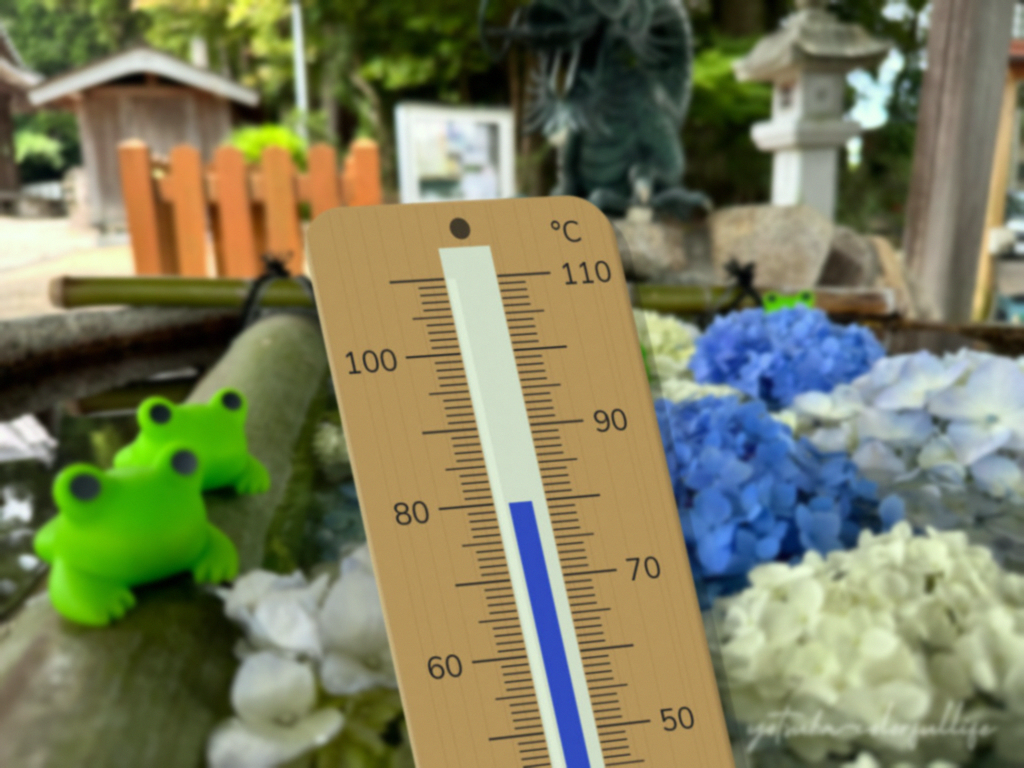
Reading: 80 °C
